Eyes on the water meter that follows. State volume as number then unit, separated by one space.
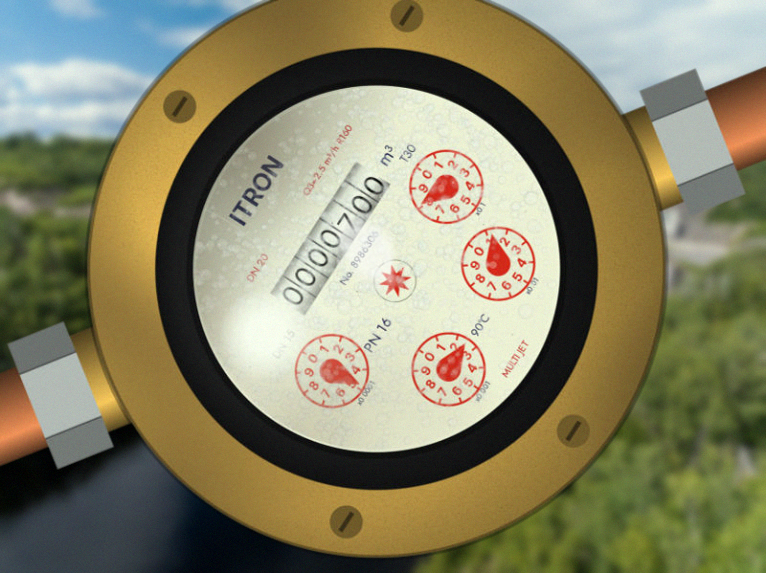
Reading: 699.8124 m³
